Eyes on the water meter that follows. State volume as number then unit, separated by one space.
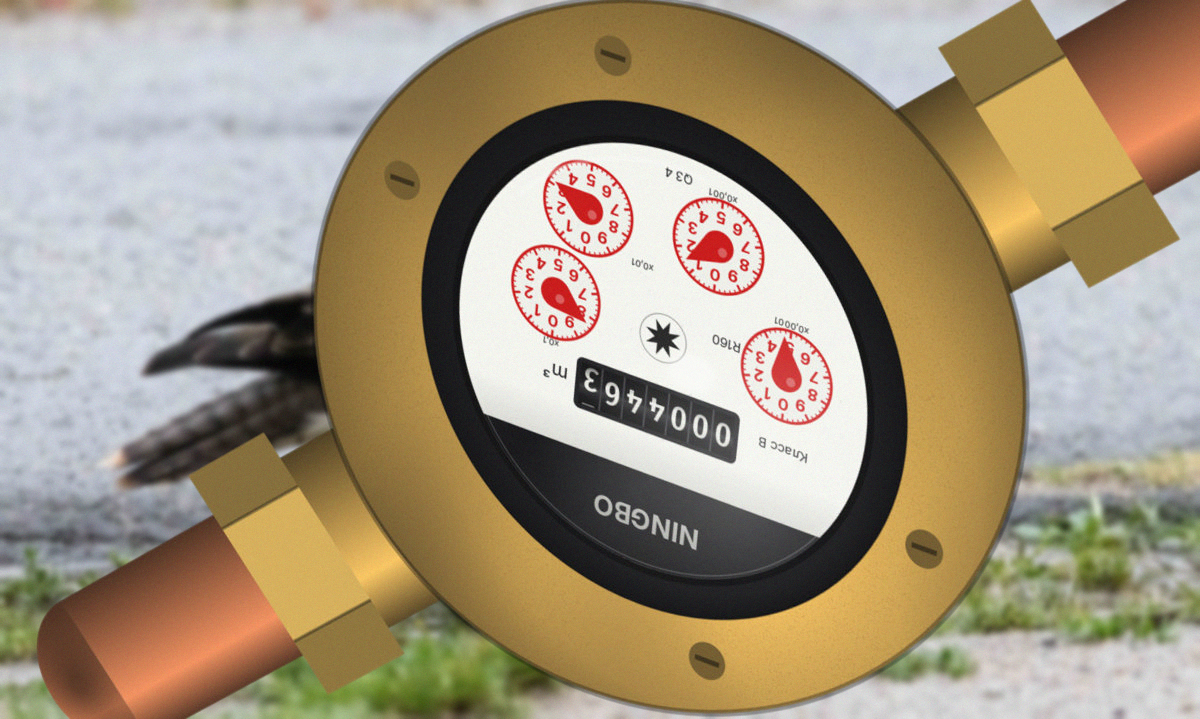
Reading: 4462.8314 m³
